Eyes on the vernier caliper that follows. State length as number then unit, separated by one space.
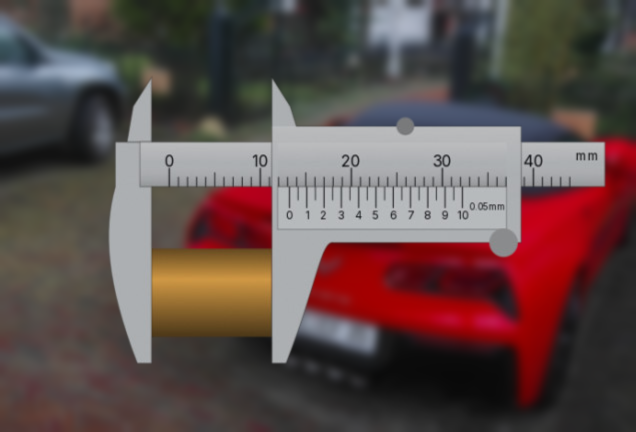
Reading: 13.2 mm
